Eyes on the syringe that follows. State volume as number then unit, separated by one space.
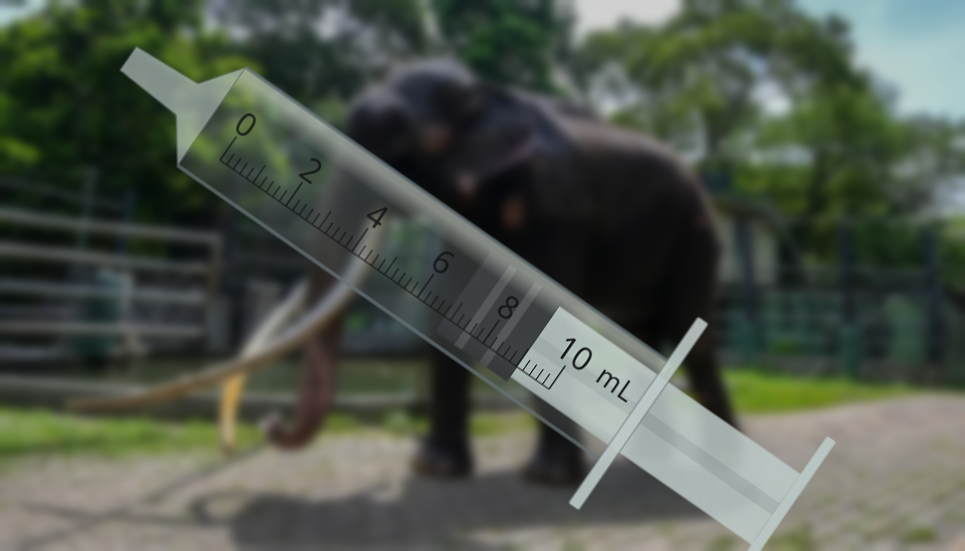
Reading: 6.8 mL
